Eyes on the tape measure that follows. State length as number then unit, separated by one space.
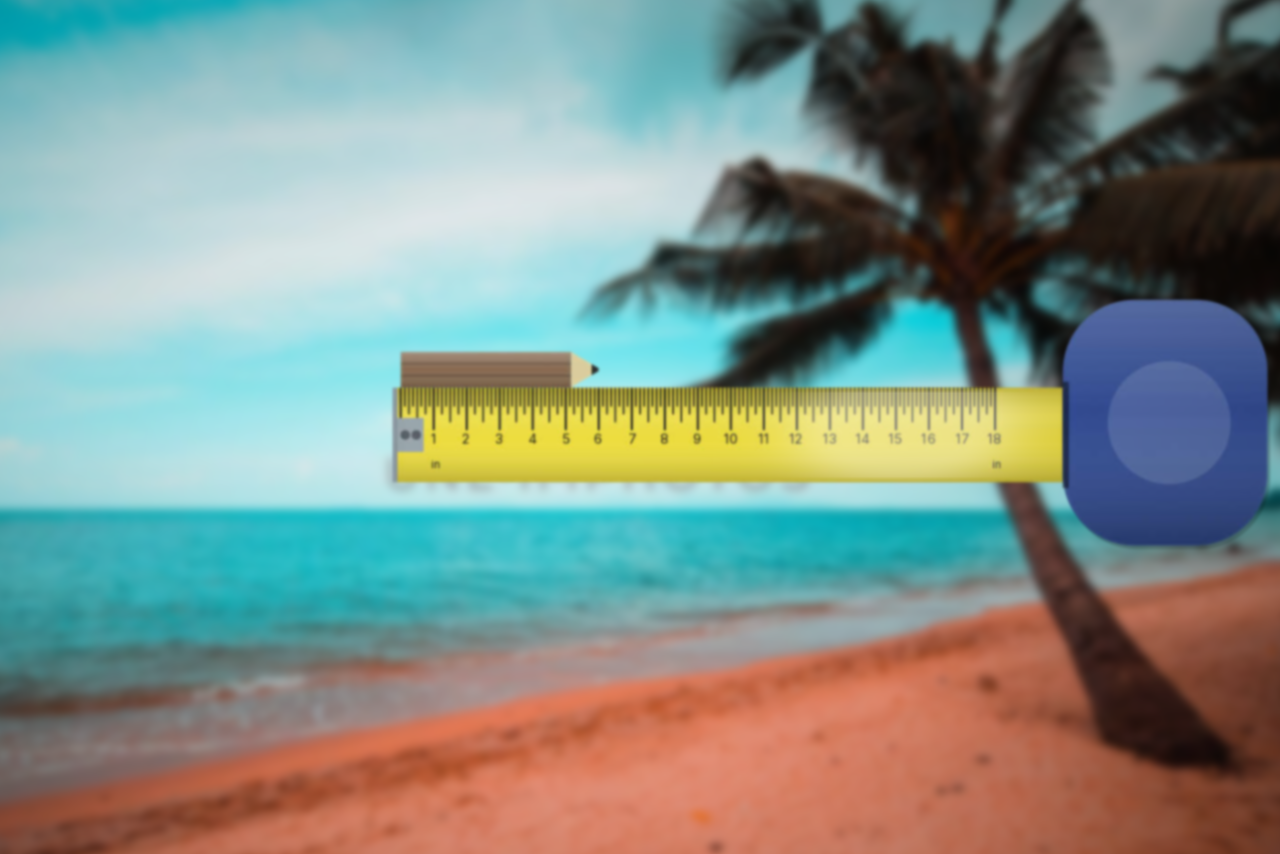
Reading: 6 in
